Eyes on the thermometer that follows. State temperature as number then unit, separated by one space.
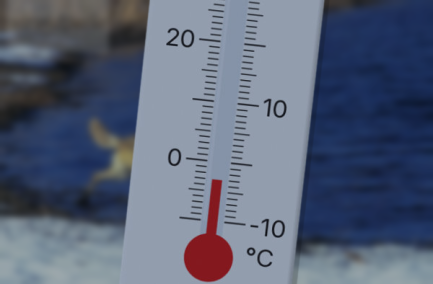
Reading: -3 °C
